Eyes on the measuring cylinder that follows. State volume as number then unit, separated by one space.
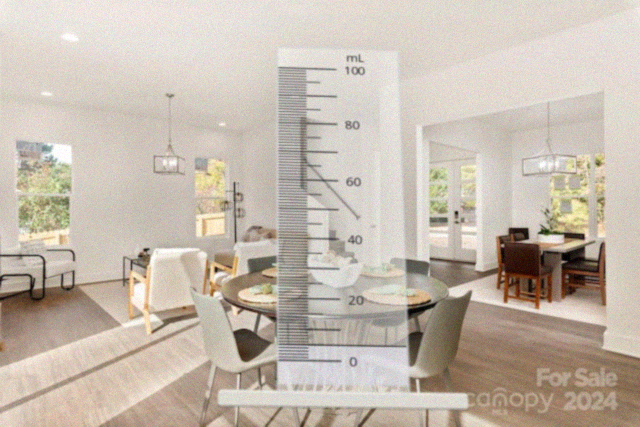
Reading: 5 mL
